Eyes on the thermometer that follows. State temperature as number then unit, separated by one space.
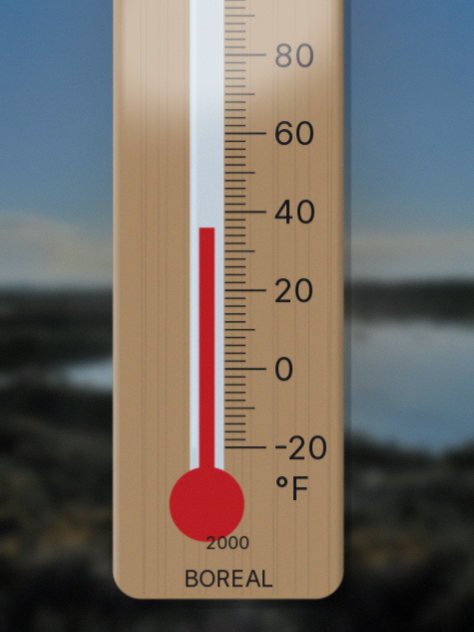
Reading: 36 °F
